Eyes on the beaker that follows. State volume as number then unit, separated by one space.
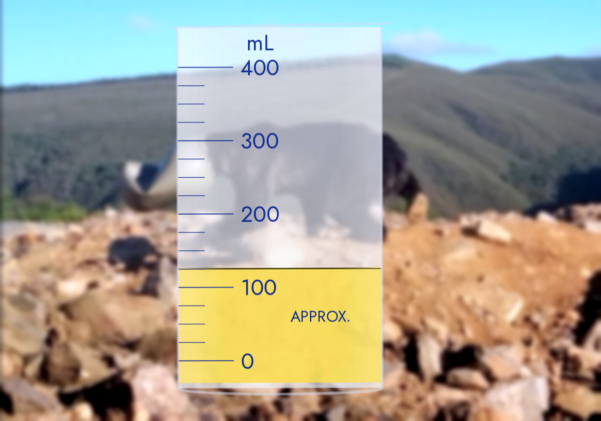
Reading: 125 mL
